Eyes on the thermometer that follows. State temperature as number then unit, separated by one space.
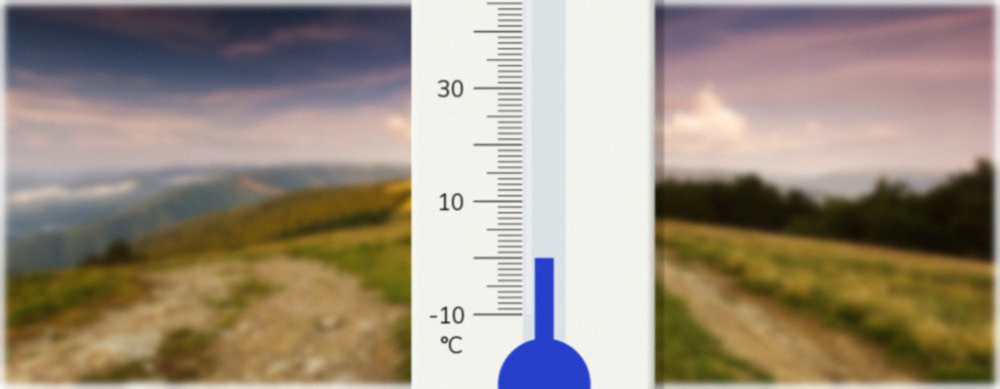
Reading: 0 °C
